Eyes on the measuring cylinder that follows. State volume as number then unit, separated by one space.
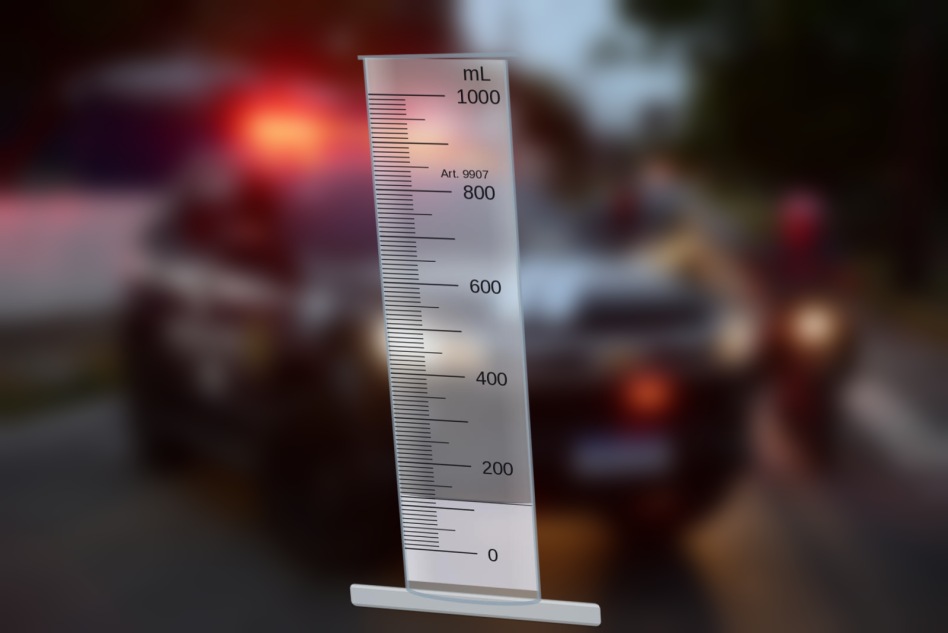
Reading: 120 mL
